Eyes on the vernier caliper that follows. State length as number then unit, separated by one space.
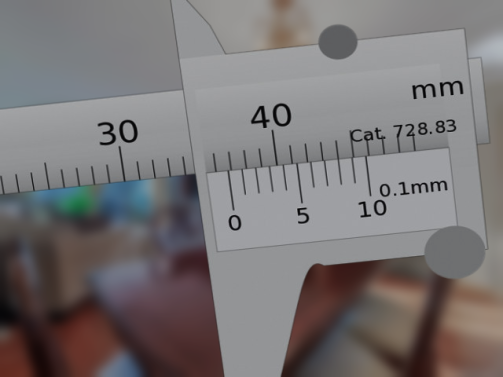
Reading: 36.8 mm
